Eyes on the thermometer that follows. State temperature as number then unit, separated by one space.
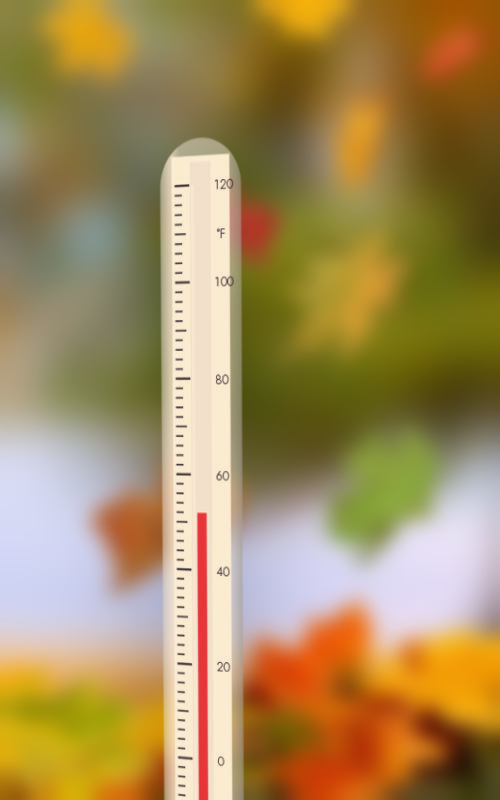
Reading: 52 °F
